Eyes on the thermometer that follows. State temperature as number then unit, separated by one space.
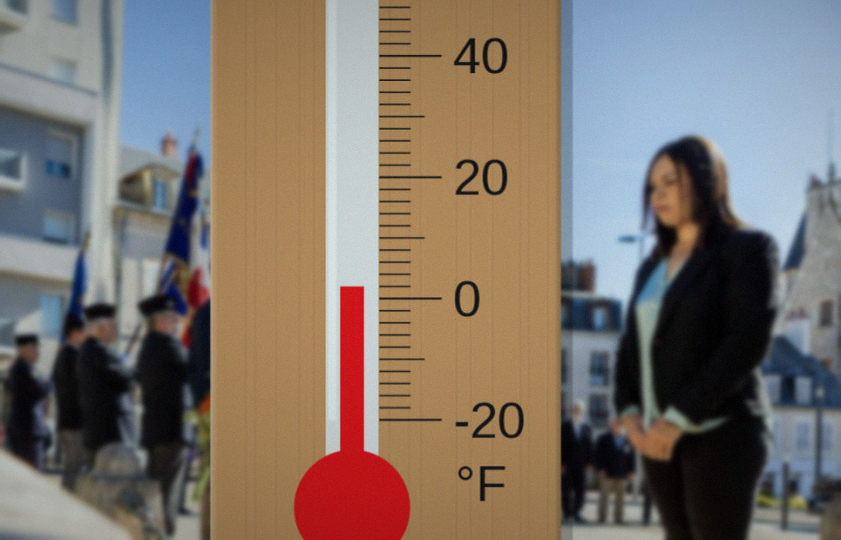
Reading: 2 °F
